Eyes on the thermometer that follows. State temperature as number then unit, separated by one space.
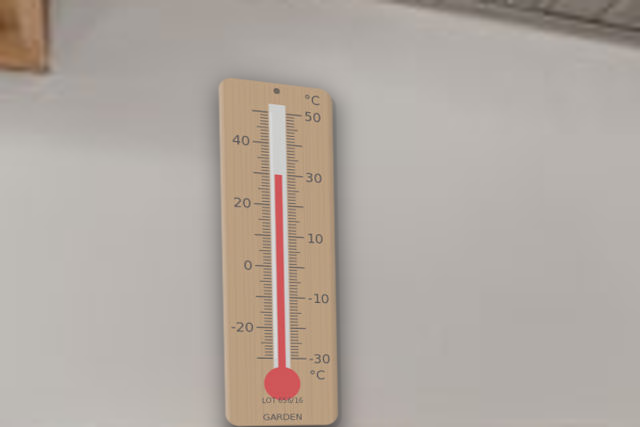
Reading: 30 °C
